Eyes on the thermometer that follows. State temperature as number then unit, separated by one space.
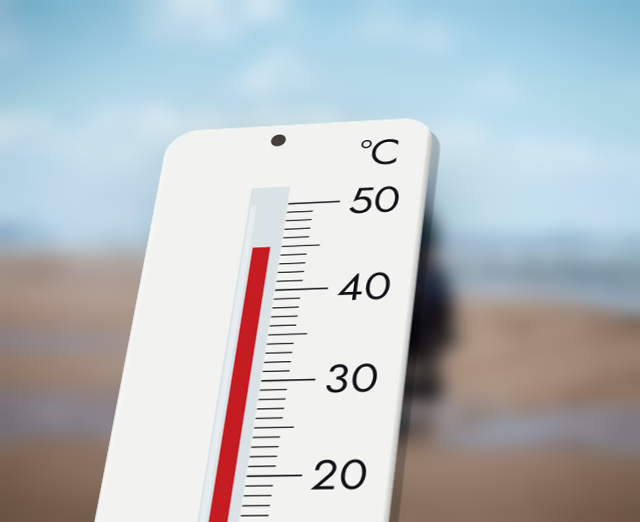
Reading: 45 °C
